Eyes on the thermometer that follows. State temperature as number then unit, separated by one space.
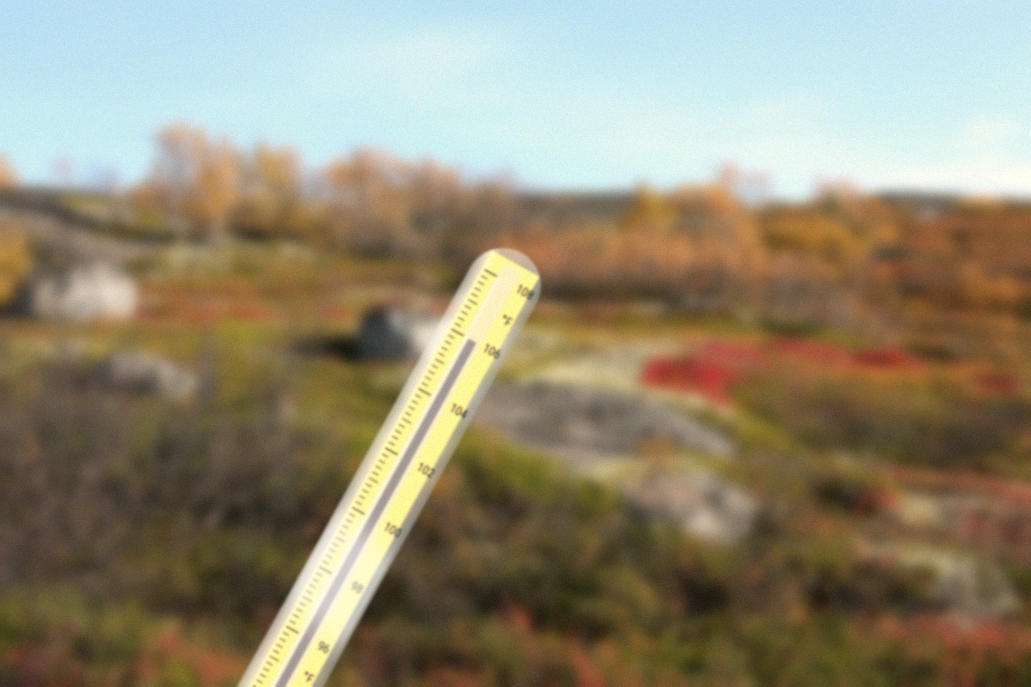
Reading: 106 °F
